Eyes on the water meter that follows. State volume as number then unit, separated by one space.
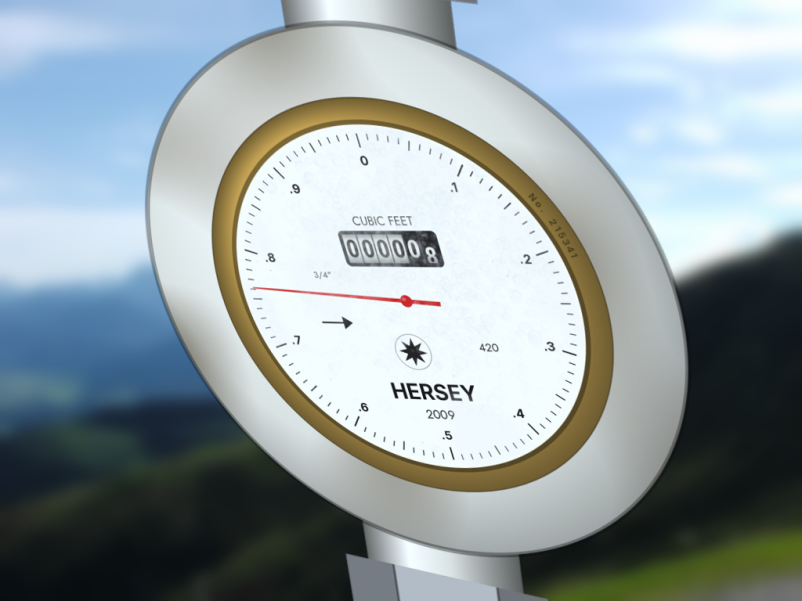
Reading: 7.76 ft³
